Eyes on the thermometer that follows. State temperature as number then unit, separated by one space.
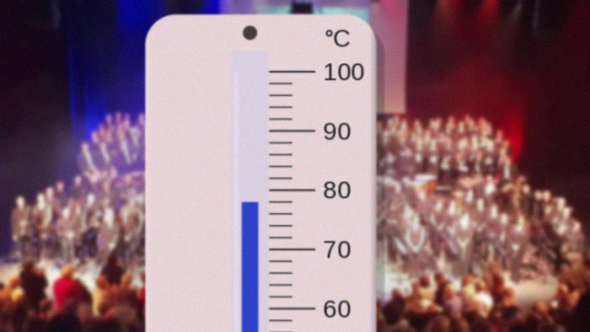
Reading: 78 °C
